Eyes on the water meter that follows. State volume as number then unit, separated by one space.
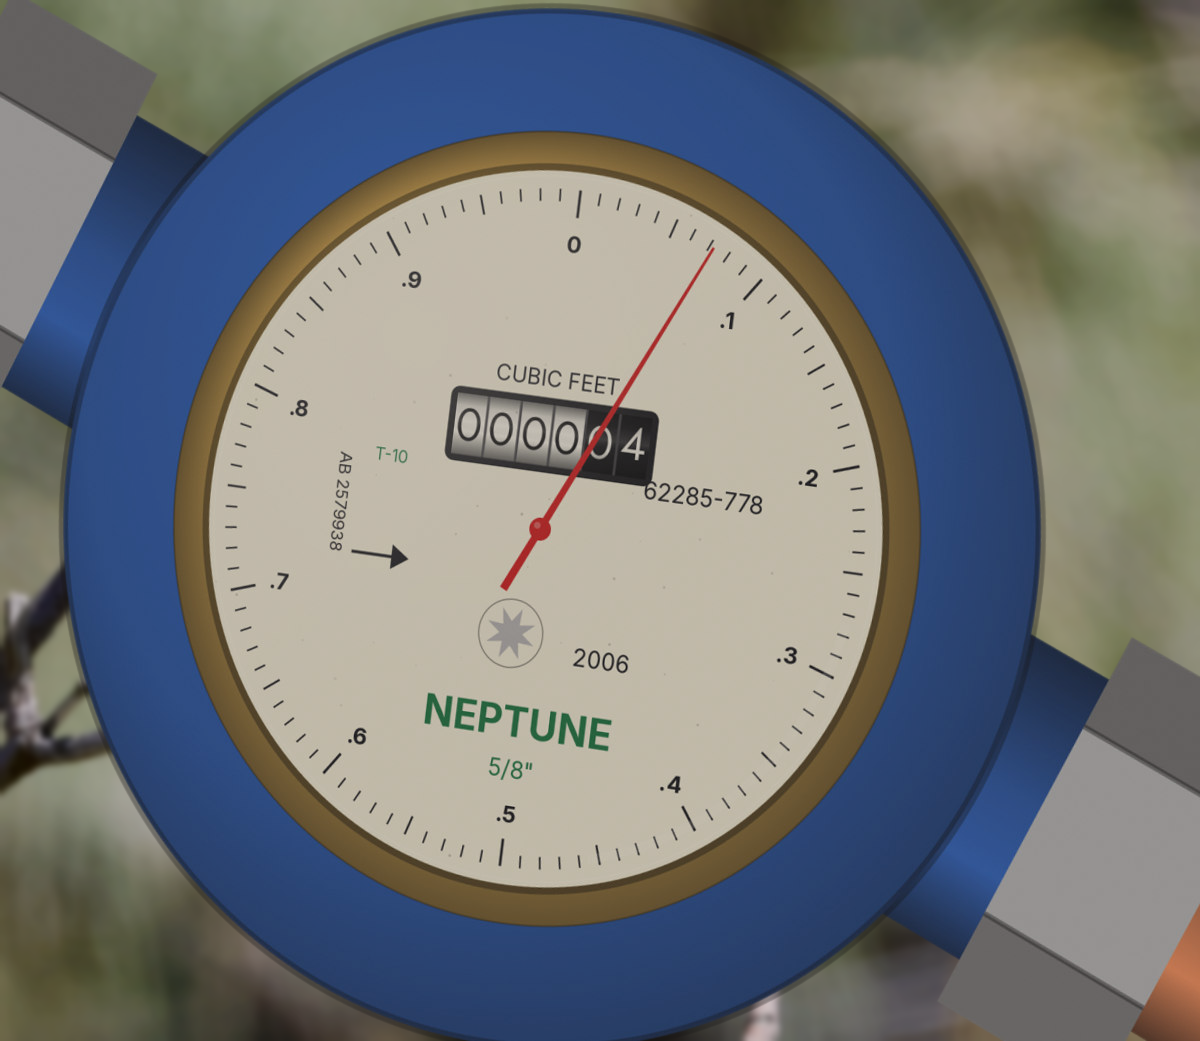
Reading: 4.07 ft³
